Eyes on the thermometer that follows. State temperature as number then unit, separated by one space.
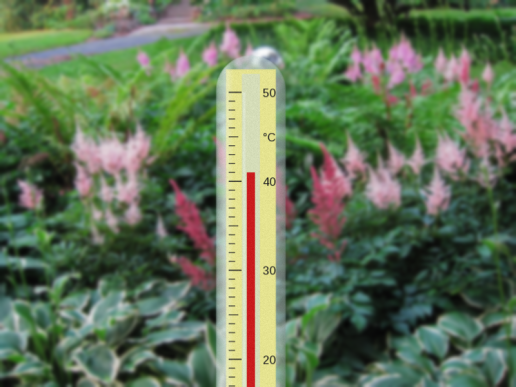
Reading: 41 °C
